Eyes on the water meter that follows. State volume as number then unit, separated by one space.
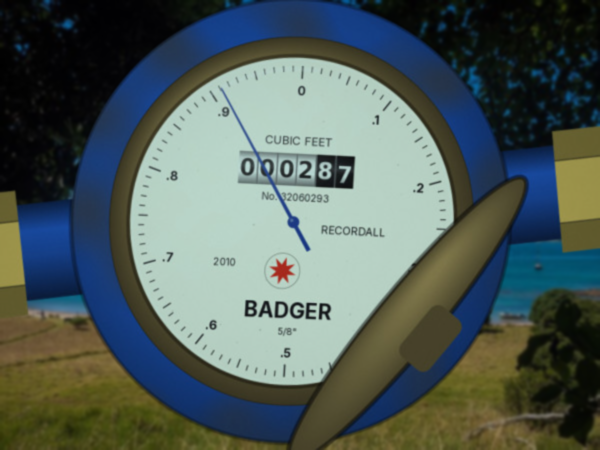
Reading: 286.91 ft³
